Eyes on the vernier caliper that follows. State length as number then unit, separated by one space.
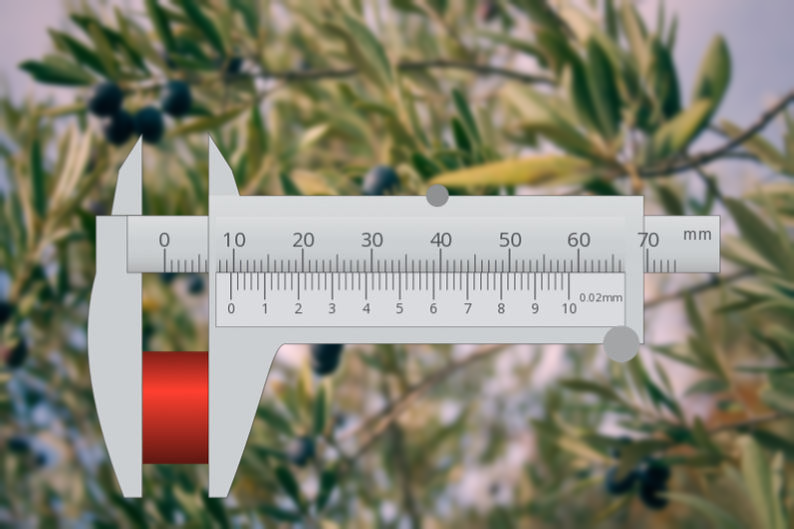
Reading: 9.6 mm
